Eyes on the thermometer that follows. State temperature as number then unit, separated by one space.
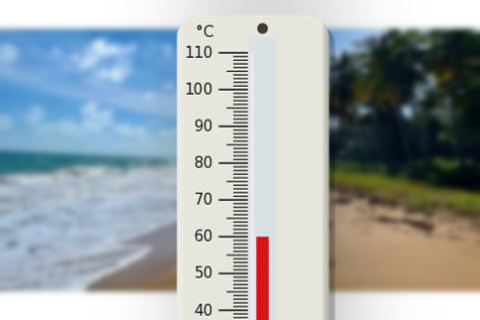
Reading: 60 °C
